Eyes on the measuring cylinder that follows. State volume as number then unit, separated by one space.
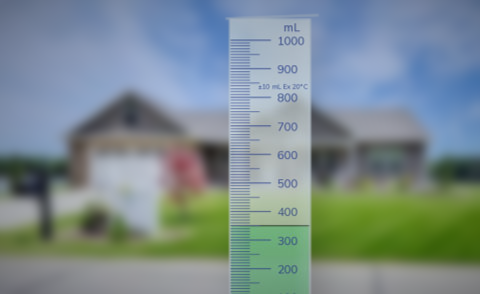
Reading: 350 mL
